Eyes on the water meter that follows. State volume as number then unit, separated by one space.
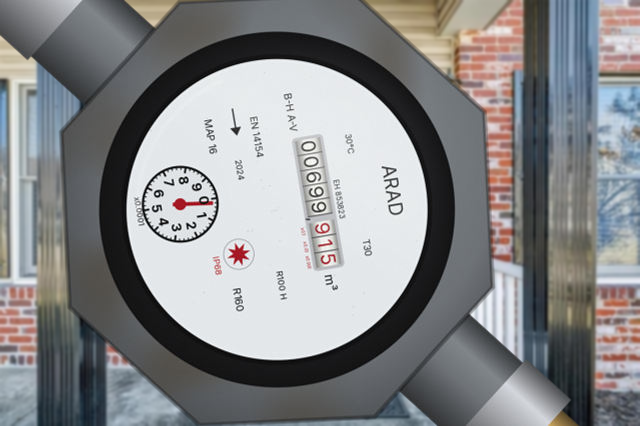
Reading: 699.9150 m³
